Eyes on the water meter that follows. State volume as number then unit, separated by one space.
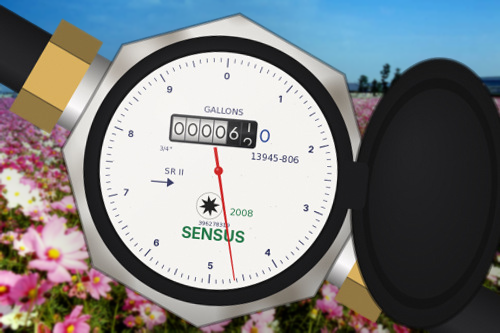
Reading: 614.6 gal
